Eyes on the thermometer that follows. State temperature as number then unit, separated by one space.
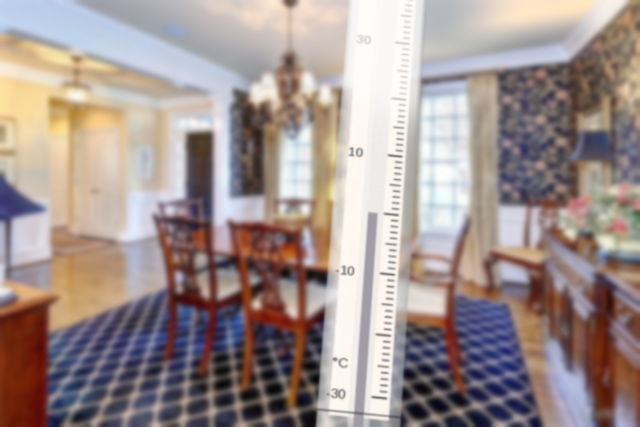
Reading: 0 °C
